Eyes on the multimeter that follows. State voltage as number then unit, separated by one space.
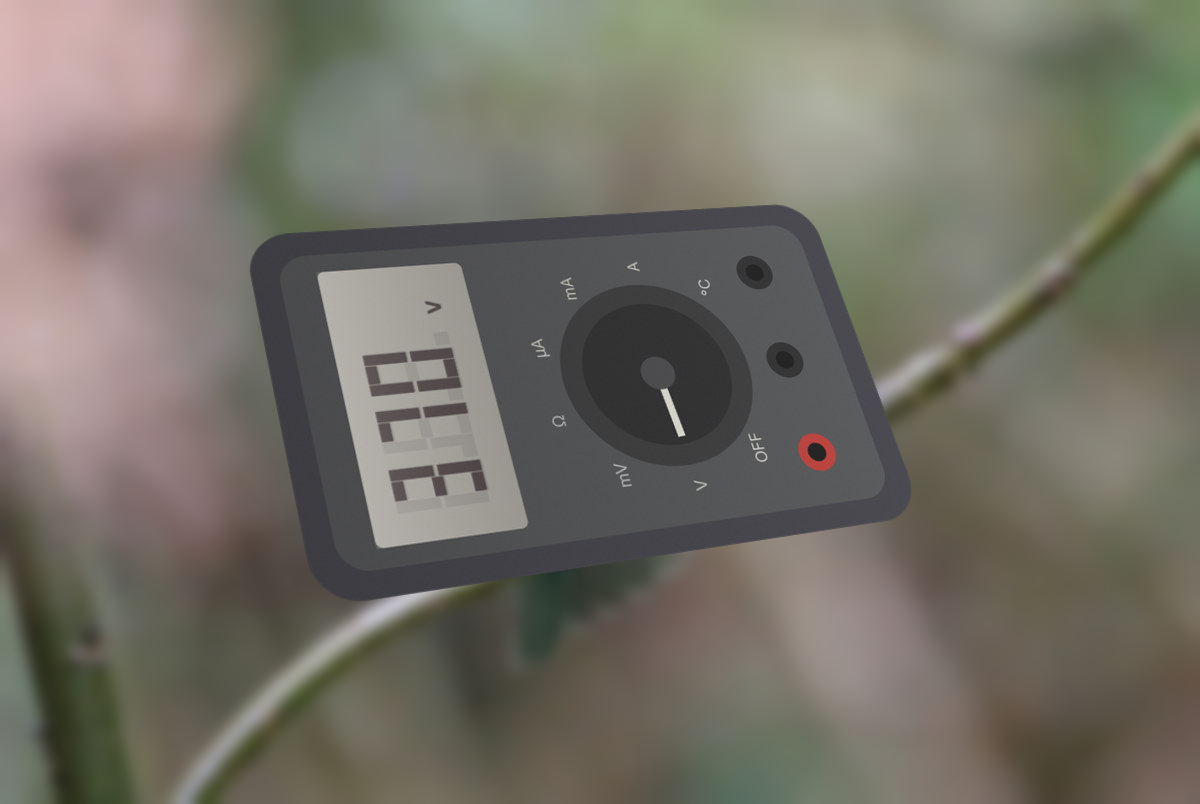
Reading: 370 V
